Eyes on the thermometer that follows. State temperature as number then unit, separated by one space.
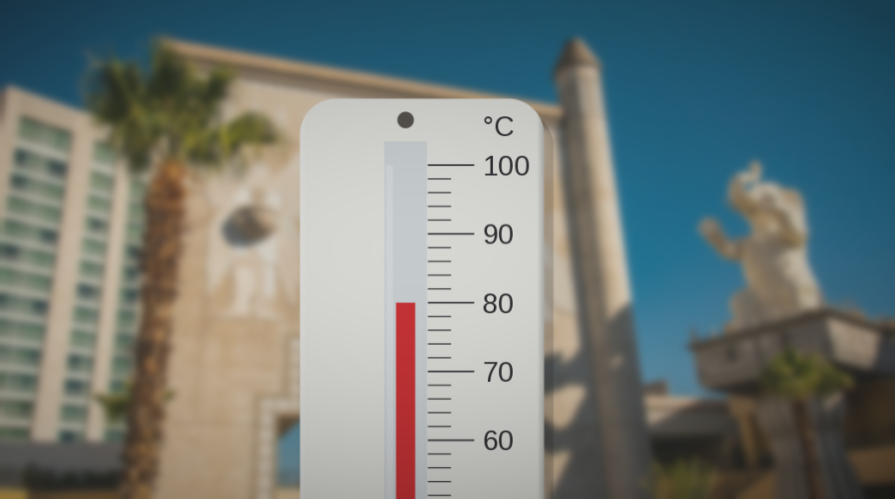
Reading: 80 °C
